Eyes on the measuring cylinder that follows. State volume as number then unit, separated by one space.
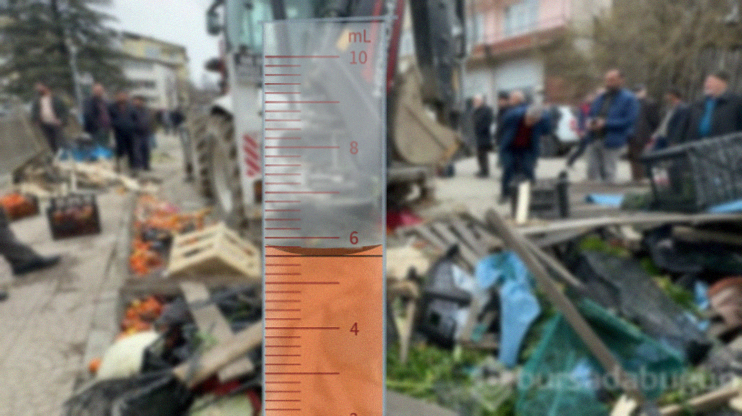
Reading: 5.6 mL
